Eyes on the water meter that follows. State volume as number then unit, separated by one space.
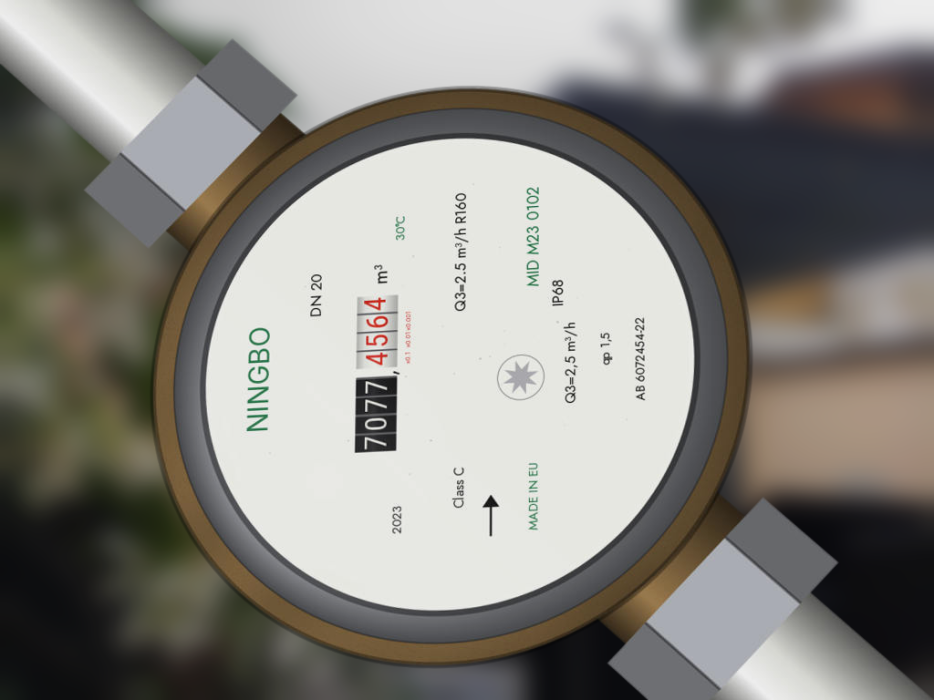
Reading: 7077.4564 m³
